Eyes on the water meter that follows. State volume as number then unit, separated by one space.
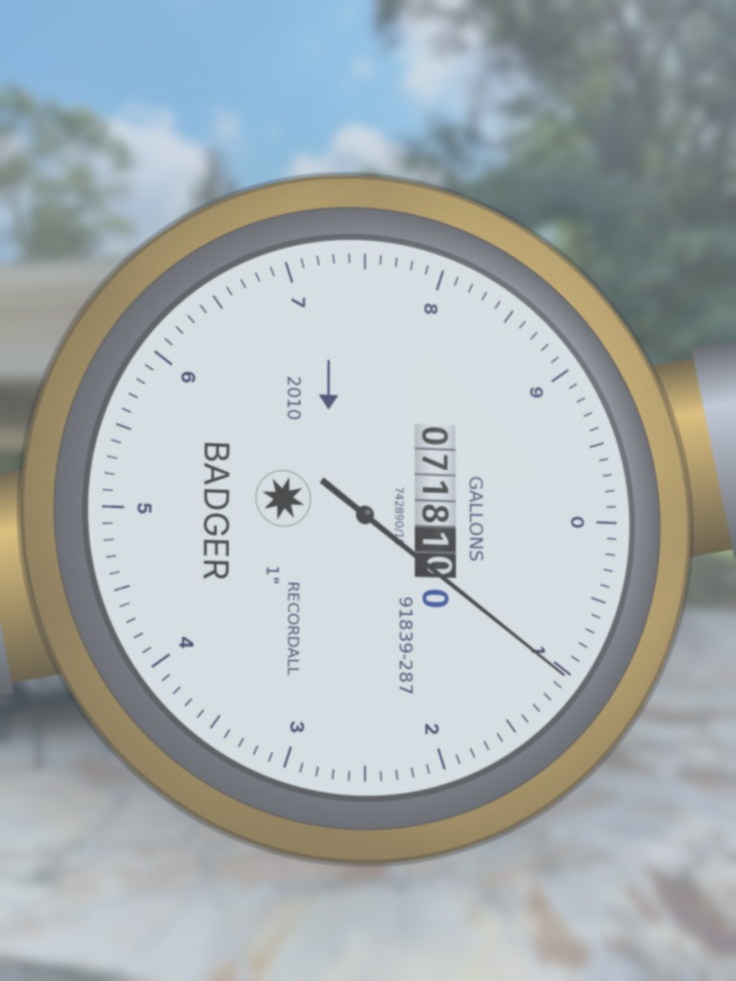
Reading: 718101.0 gal
